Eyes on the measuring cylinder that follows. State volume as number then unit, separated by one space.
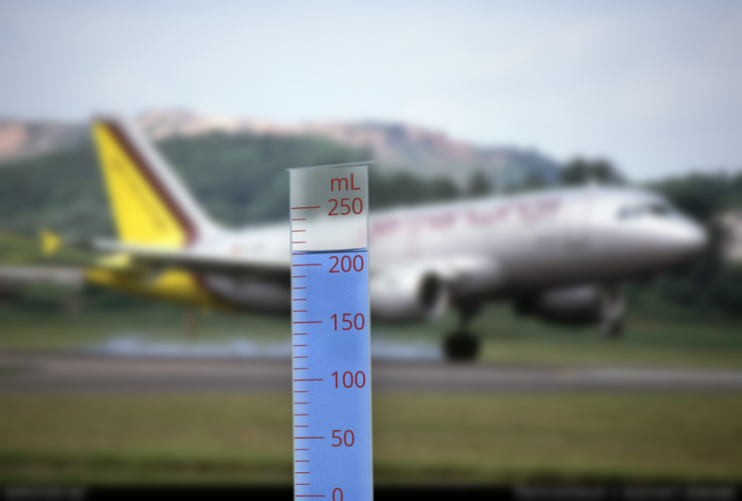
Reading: 210 mL
